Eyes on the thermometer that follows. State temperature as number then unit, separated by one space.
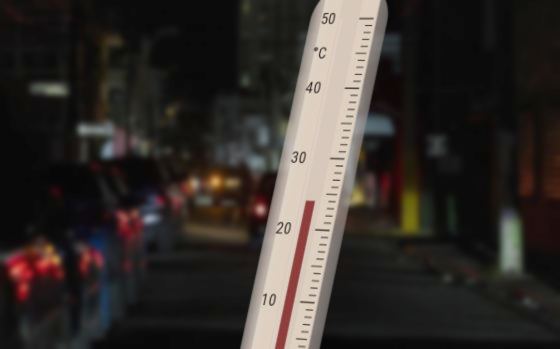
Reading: 24 °C
